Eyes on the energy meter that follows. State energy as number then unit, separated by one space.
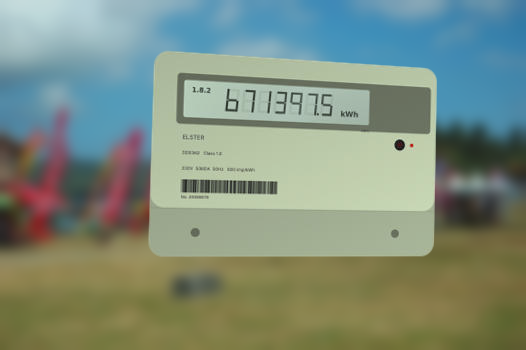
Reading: 671397.5 kWh
